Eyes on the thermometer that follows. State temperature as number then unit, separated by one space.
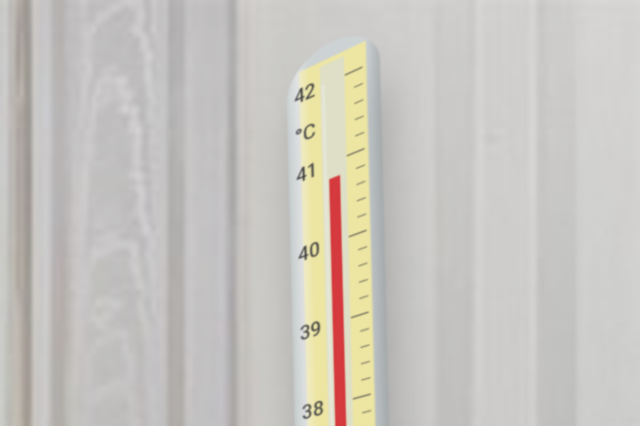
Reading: 40.8 °C
